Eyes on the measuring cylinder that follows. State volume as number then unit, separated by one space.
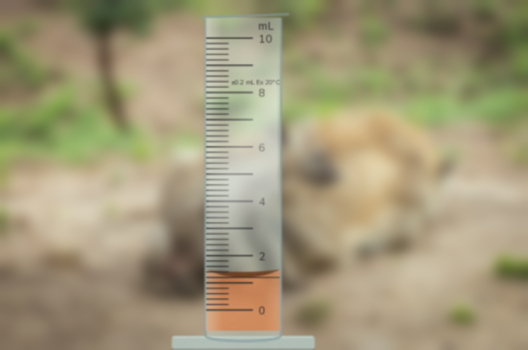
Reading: 1.2 mL
